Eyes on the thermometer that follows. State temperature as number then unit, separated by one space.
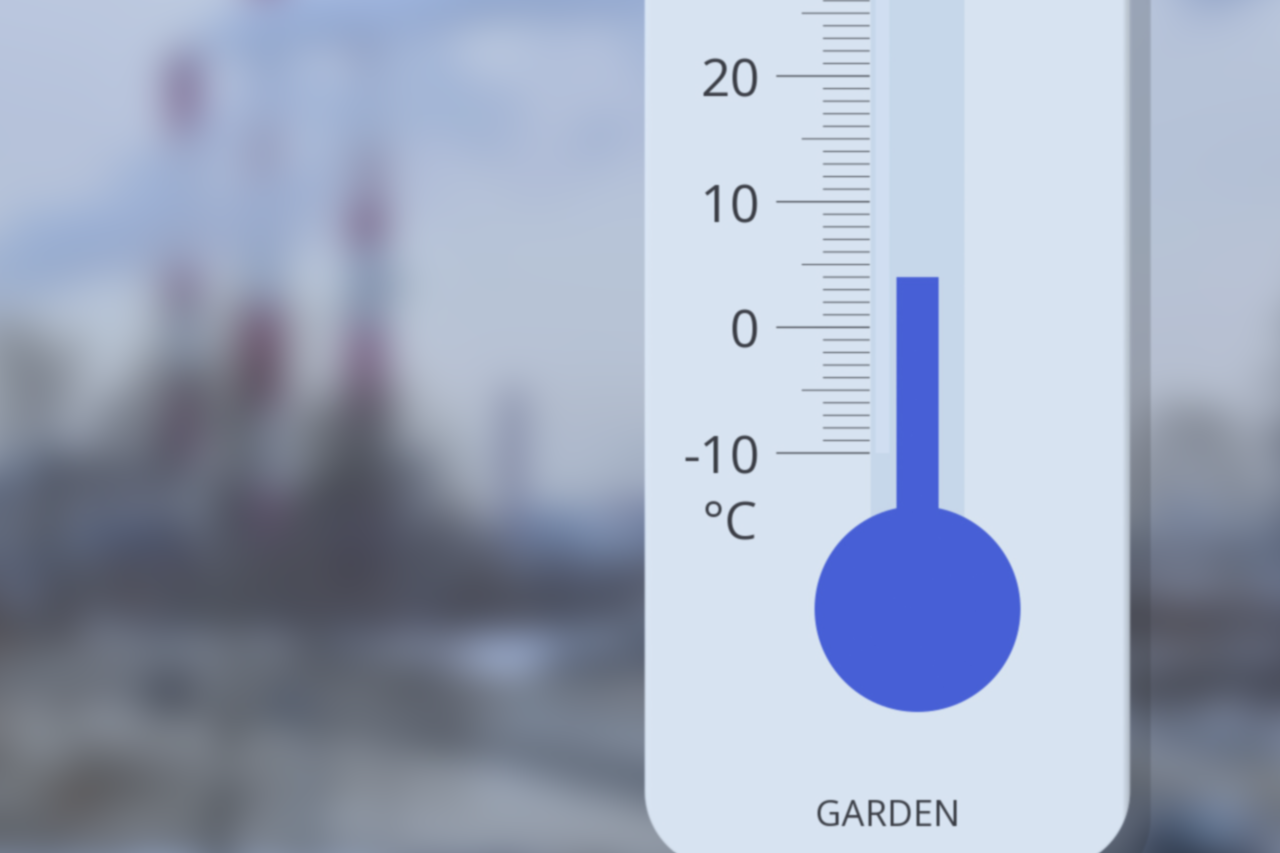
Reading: 4 °C
